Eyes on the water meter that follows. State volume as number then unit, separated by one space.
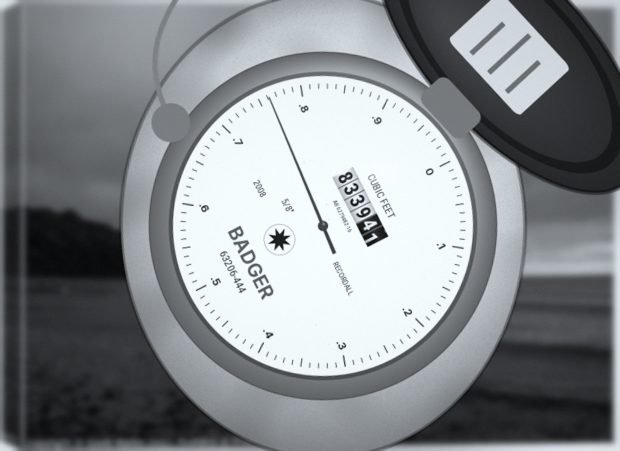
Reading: 833940.76 ft³
